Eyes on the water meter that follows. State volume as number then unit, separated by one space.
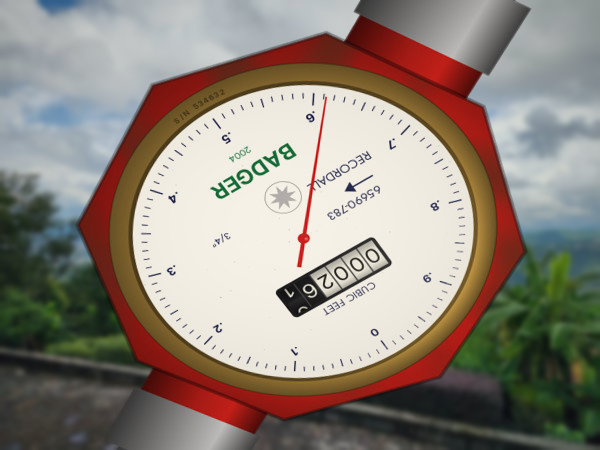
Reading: 260.61 ft³
